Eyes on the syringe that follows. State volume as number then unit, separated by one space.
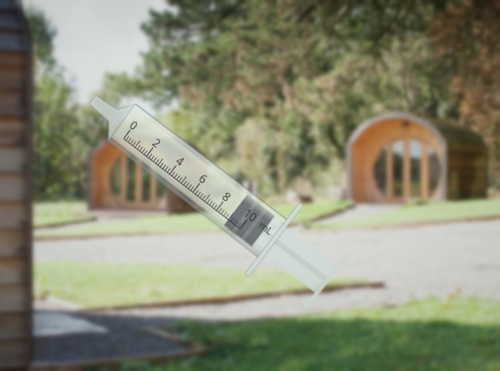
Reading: 9 mL
